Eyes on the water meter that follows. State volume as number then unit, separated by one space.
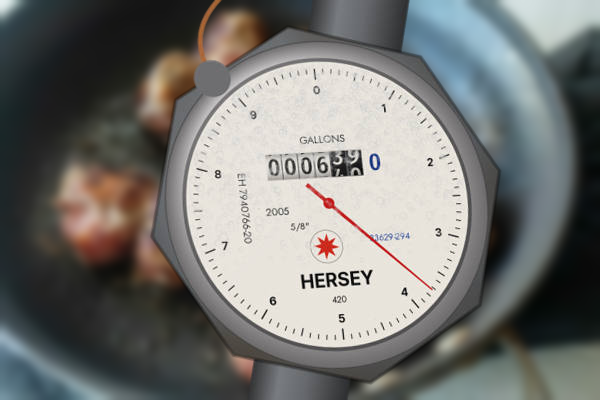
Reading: 6393.7 gal
